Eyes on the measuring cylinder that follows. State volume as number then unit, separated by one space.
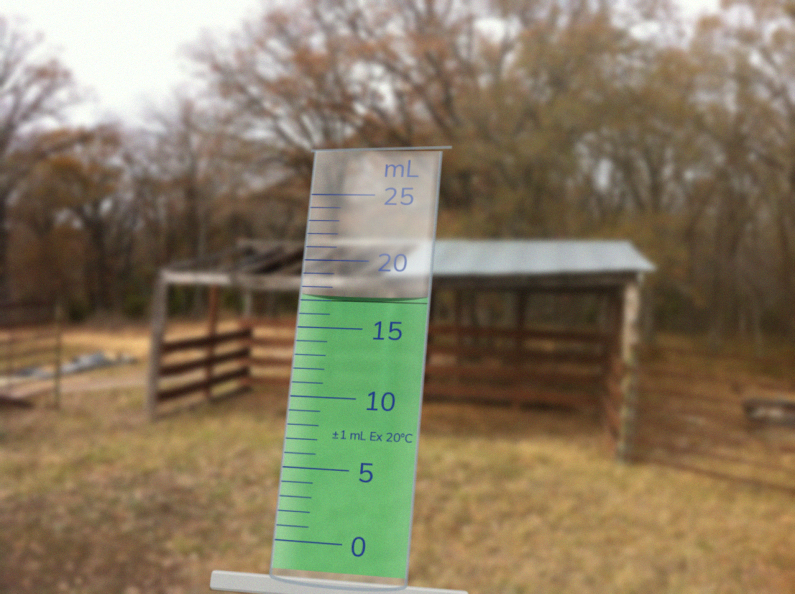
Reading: 17 mL
